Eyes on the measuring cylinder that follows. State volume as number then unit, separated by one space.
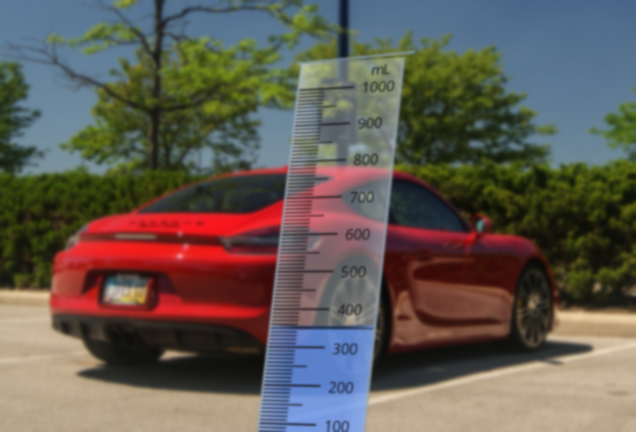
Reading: 350 mL
